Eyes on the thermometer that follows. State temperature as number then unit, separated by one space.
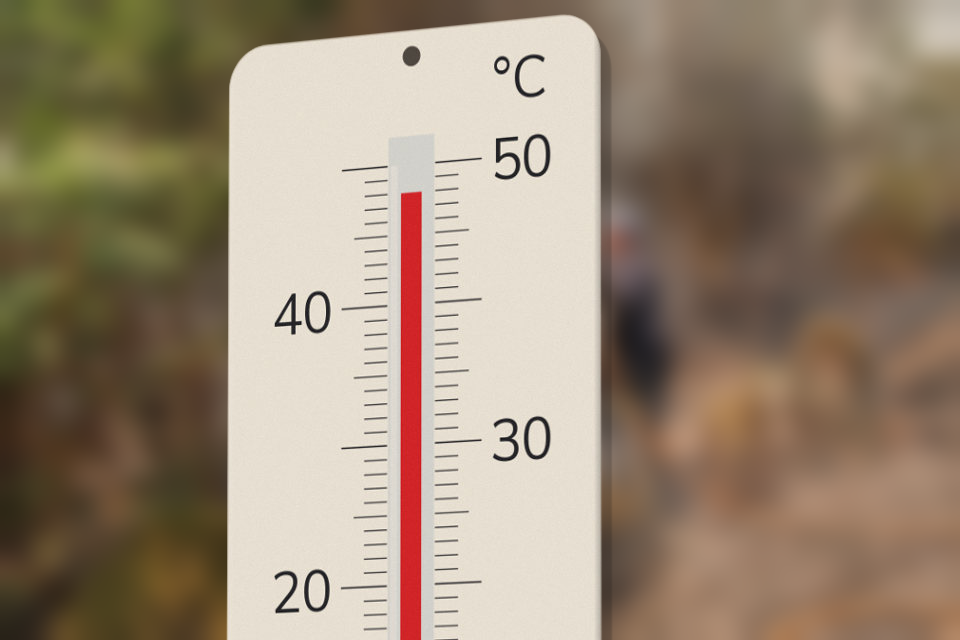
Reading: 48 °C
